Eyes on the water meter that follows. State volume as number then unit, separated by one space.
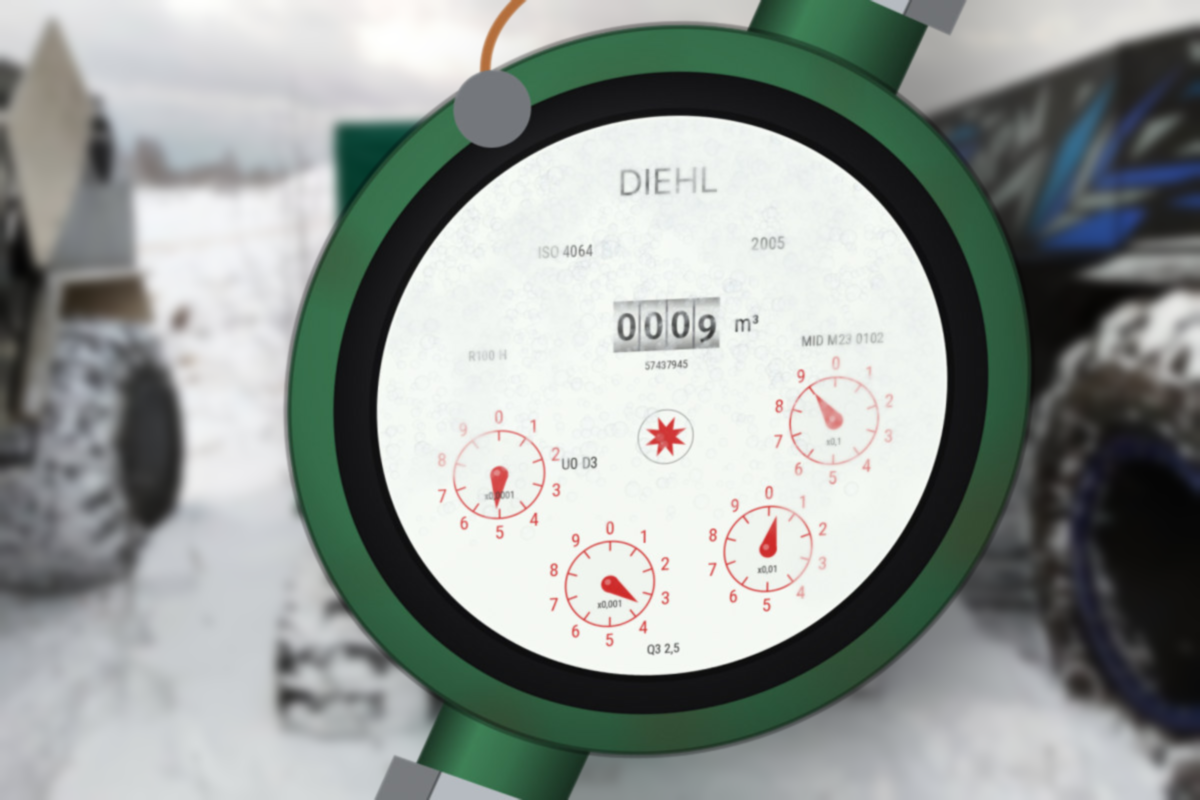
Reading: 8.9035 m³
